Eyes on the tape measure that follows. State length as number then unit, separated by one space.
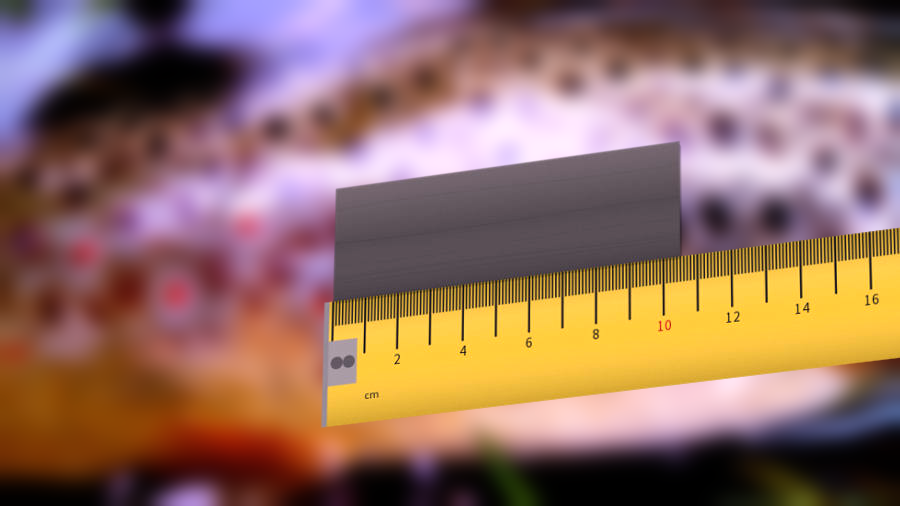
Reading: 10.5 cm
